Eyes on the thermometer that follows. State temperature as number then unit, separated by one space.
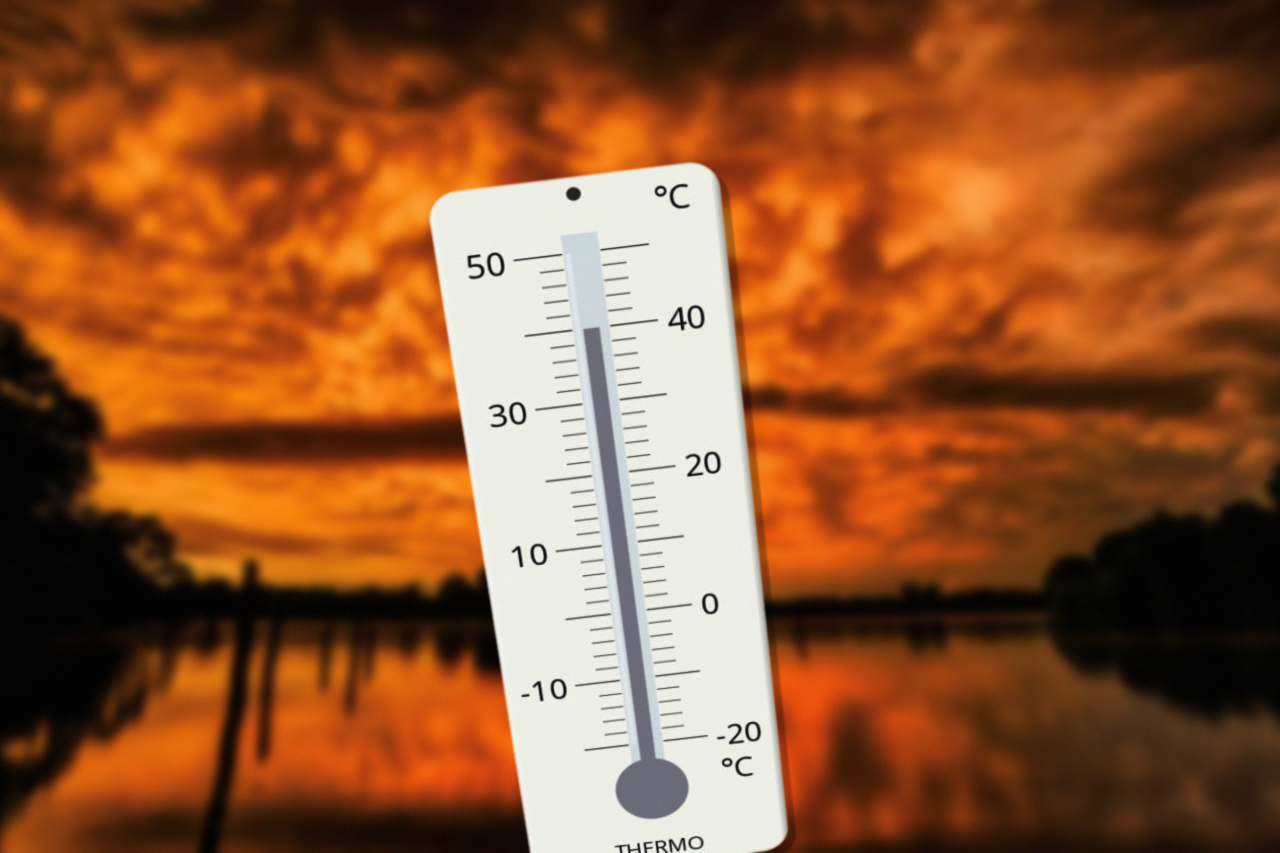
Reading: 40 °C
